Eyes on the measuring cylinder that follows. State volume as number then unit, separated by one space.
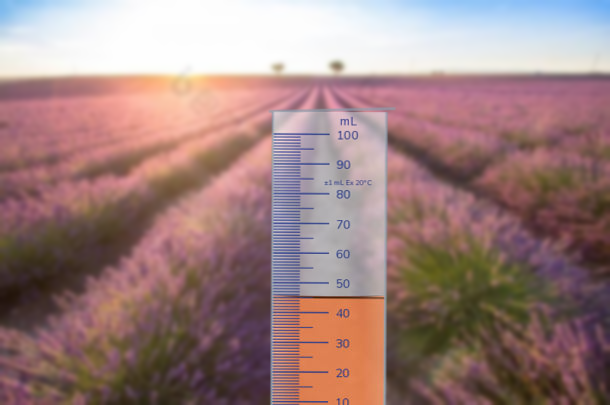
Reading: 45 mL
